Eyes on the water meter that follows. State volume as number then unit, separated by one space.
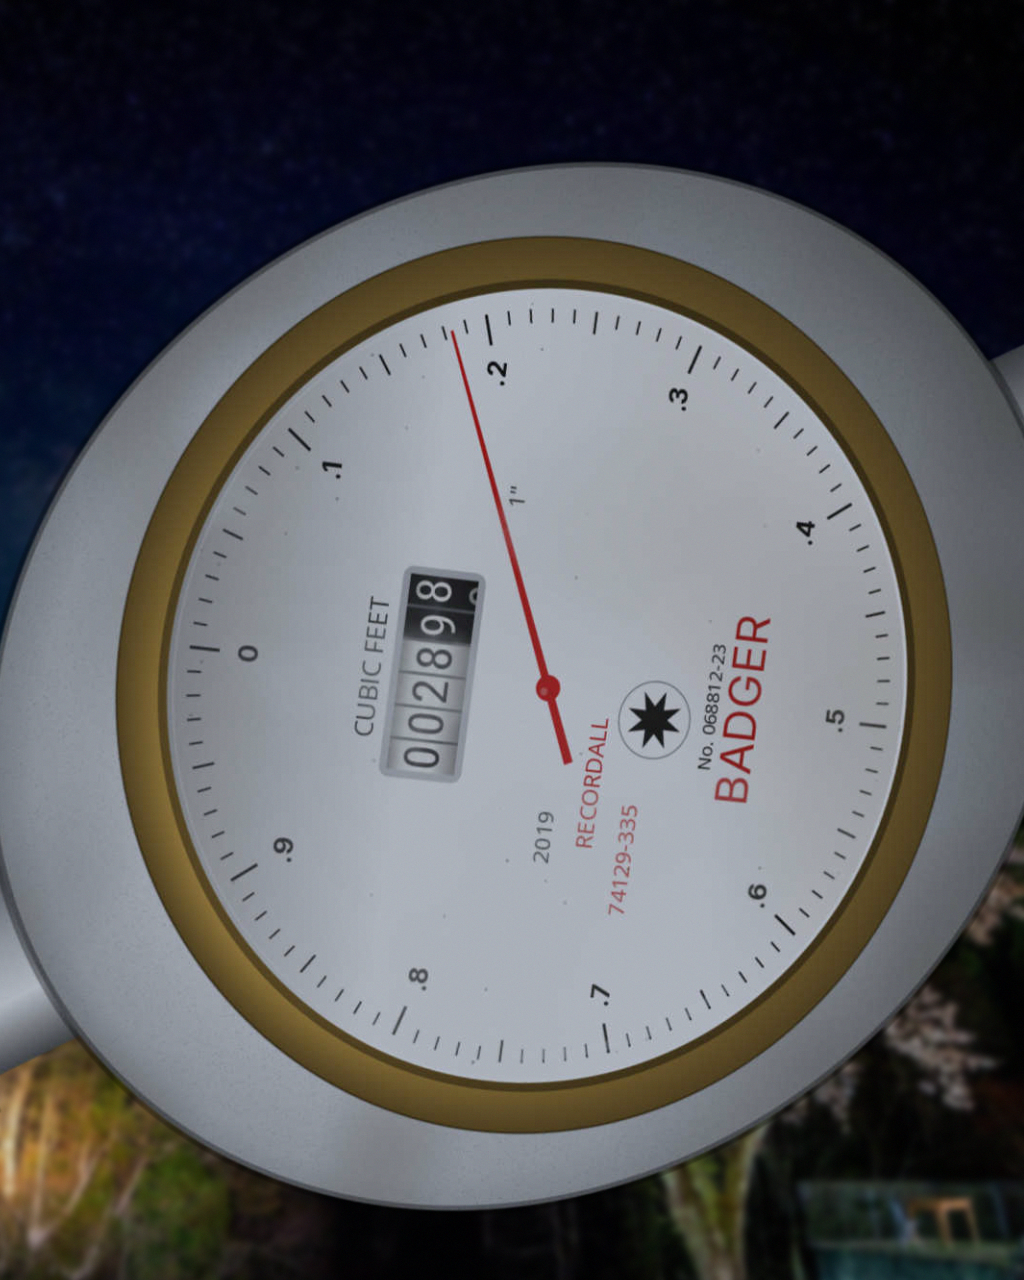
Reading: 2898.18 ft³
